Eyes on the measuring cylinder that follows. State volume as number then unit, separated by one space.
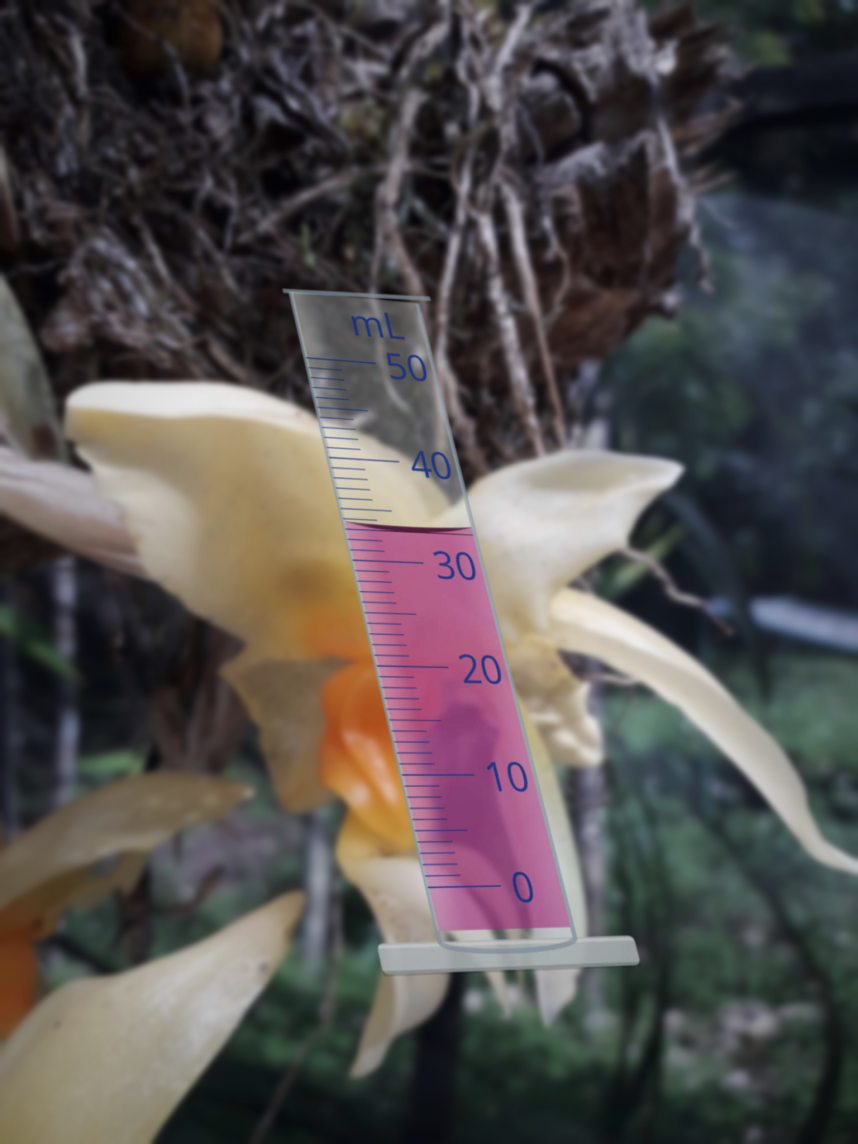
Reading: 33 mL
